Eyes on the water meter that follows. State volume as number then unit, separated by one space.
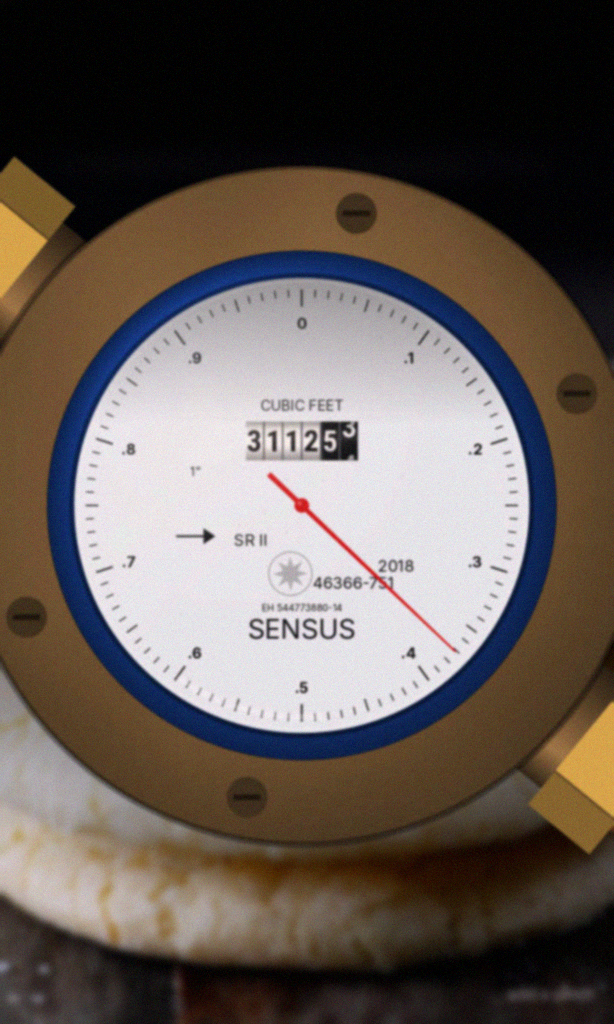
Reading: 311253.37 ft³
